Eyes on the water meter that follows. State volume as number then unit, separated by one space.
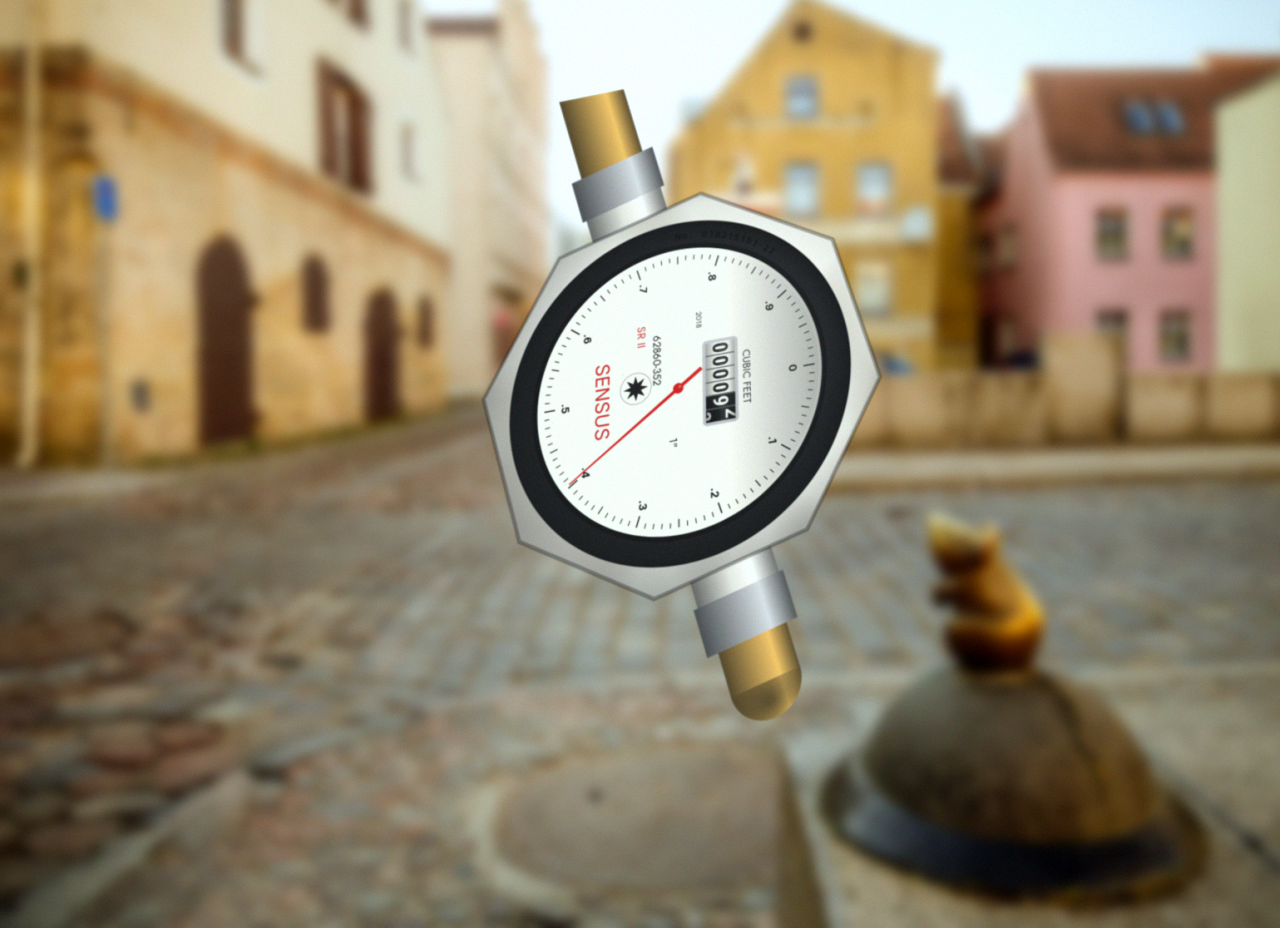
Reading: 92.40 ft³
